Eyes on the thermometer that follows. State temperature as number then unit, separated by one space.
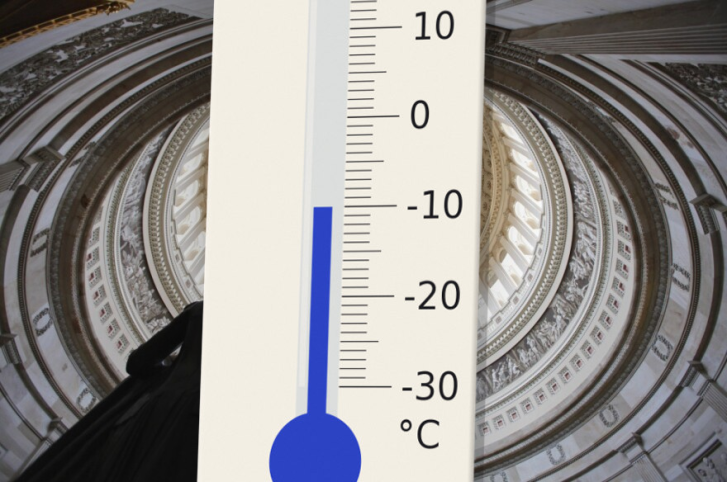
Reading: -10 °C
